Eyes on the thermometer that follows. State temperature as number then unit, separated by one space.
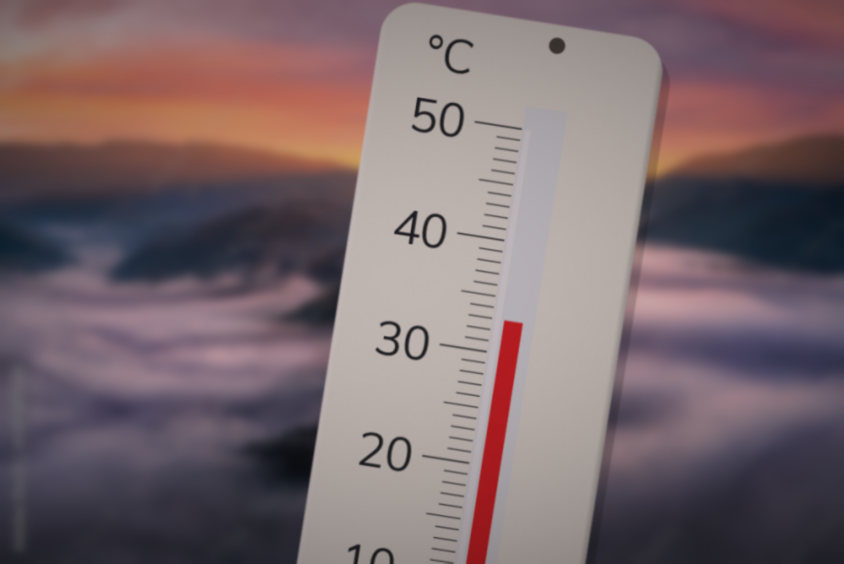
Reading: 33 °C
